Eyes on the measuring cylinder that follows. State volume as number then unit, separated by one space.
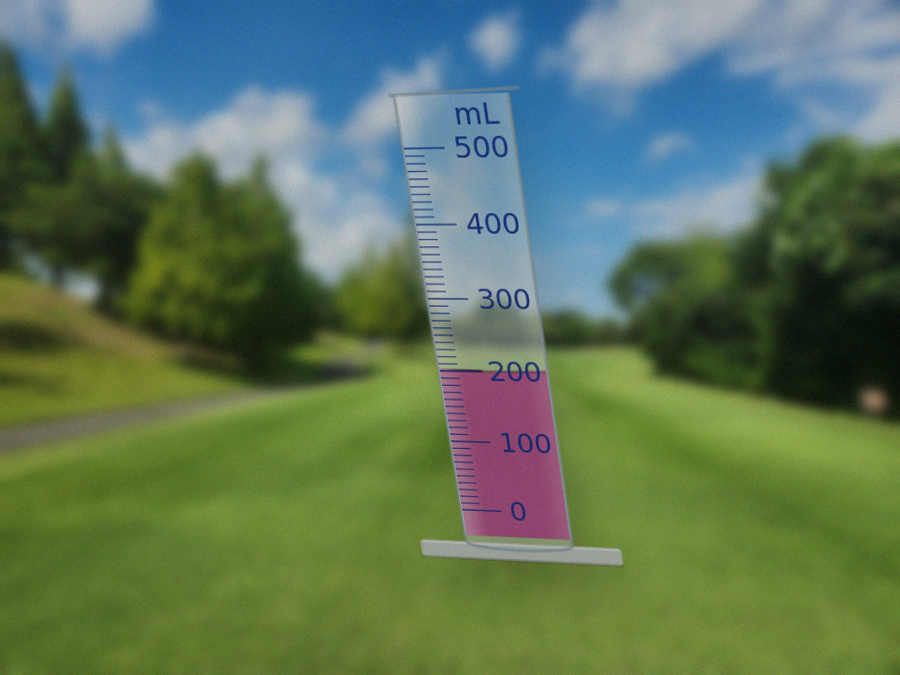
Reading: 200 mL
